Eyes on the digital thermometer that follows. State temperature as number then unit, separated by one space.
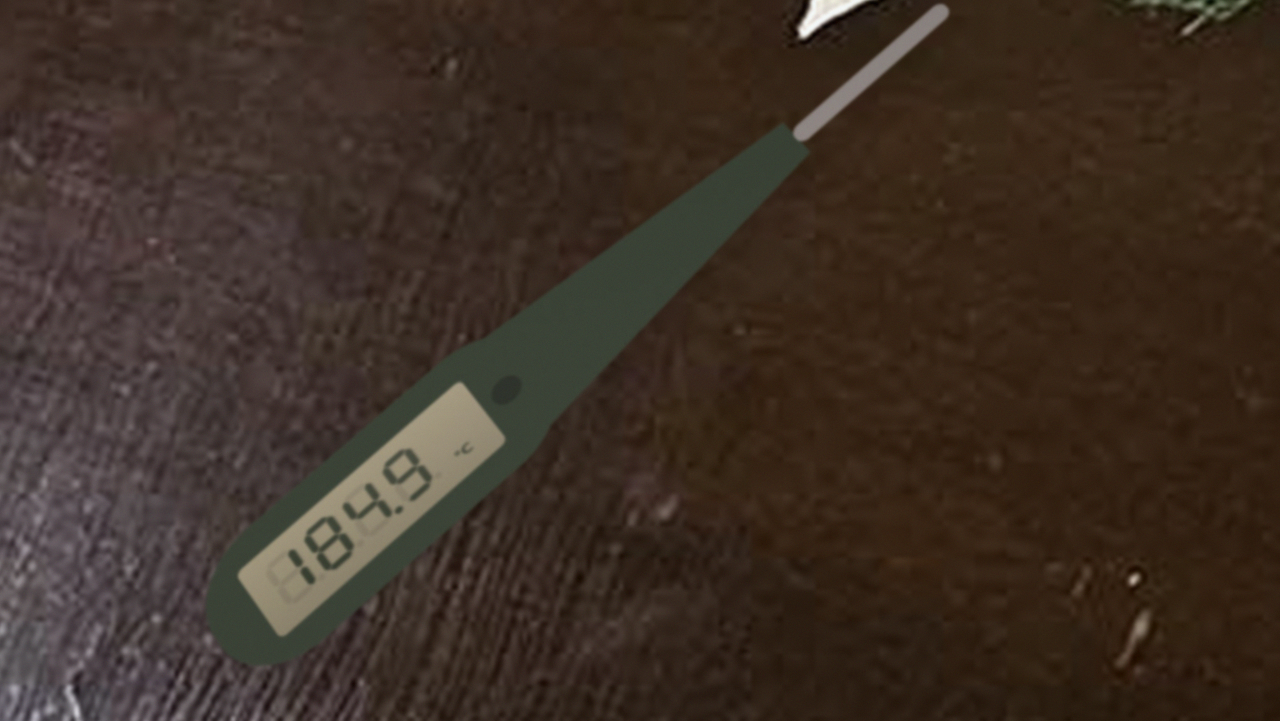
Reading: 184.9 °C
